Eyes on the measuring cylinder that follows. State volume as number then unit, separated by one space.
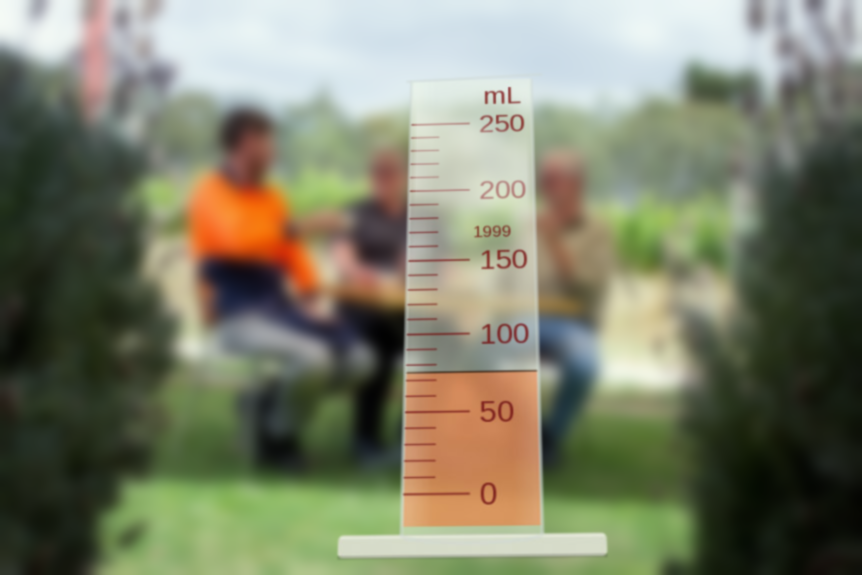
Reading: 75 mL
